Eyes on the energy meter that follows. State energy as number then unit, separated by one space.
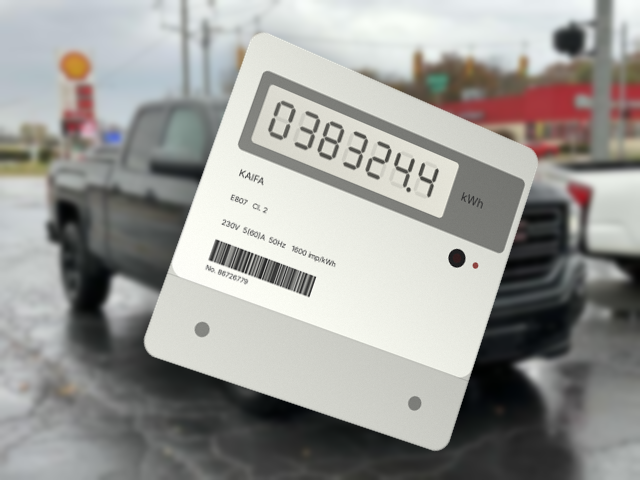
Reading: 38324.4 kWh
